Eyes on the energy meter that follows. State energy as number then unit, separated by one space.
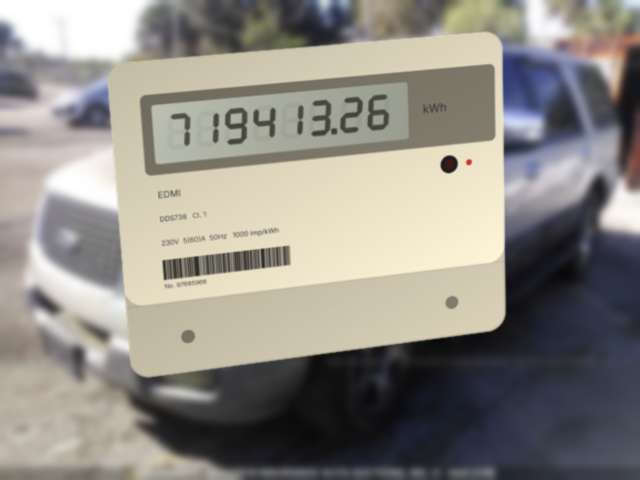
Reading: 719413.26 kWh
